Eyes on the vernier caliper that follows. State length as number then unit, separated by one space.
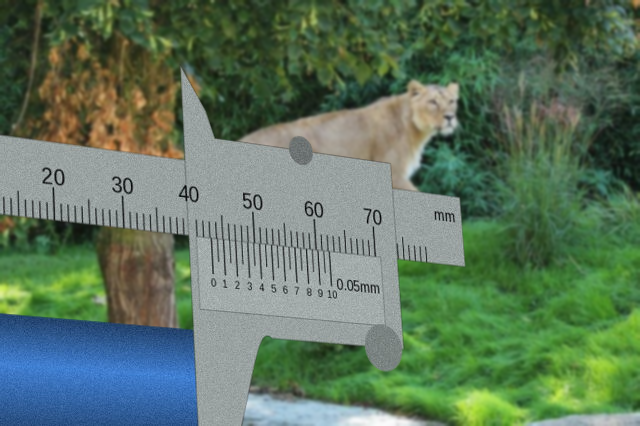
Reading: 43.2 mm
